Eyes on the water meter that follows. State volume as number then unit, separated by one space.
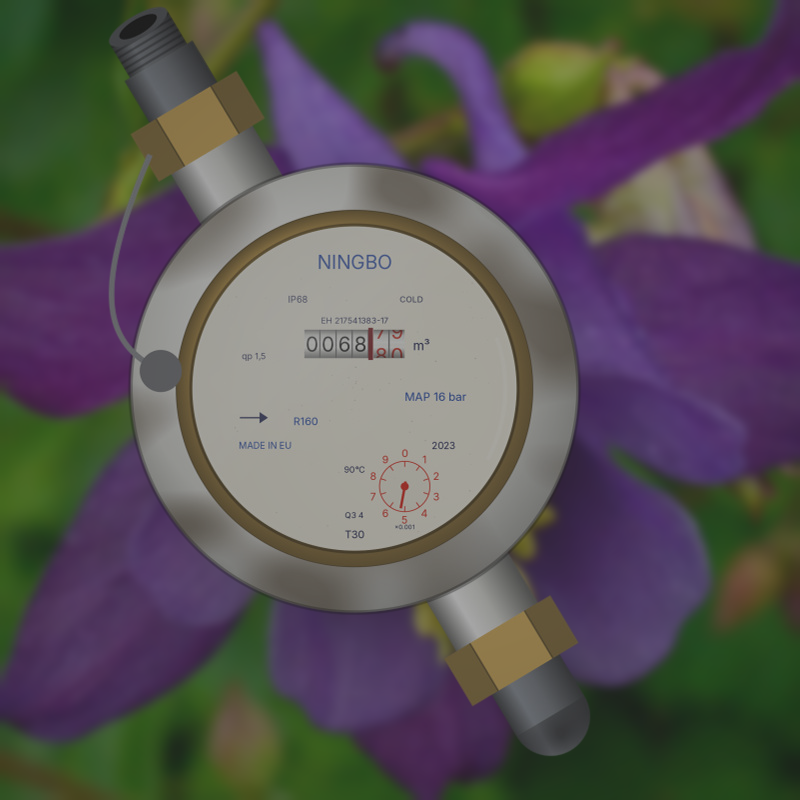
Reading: 68.795 m³
